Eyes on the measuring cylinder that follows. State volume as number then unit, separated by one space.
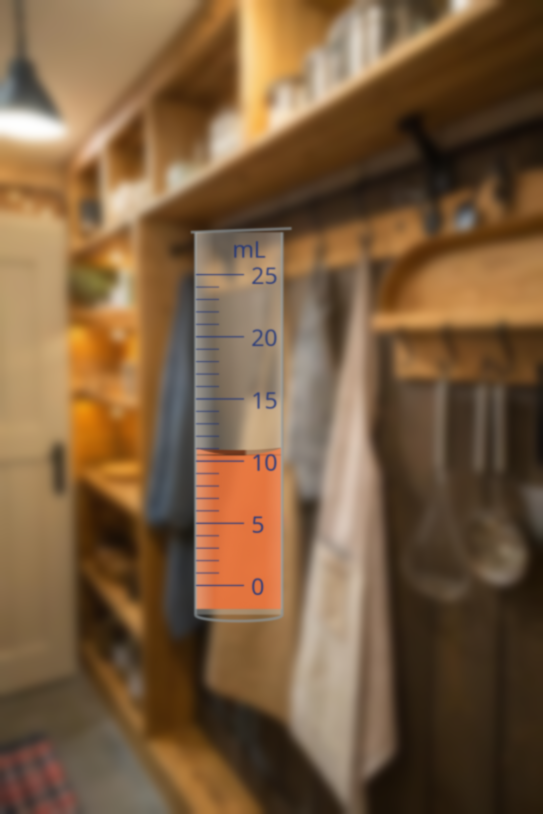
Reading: 10.5 mL
